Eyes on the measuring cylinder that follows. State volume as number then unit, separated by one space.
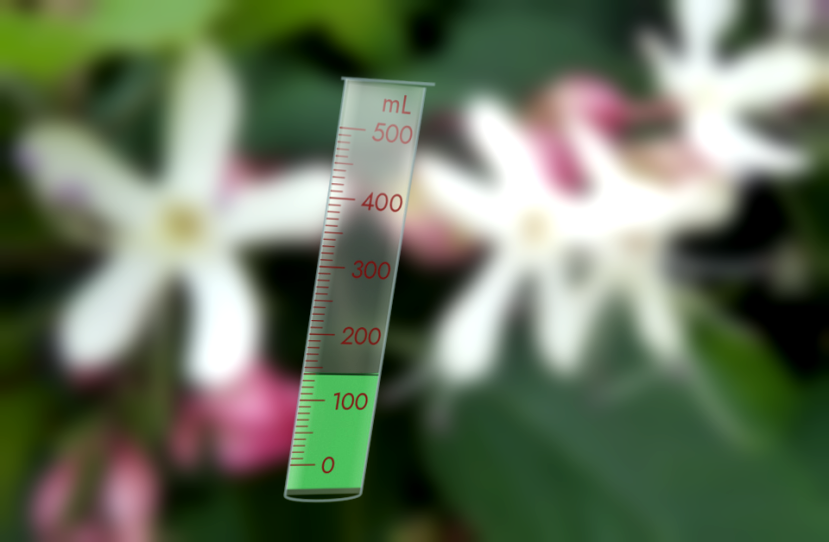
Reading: 140 mL
